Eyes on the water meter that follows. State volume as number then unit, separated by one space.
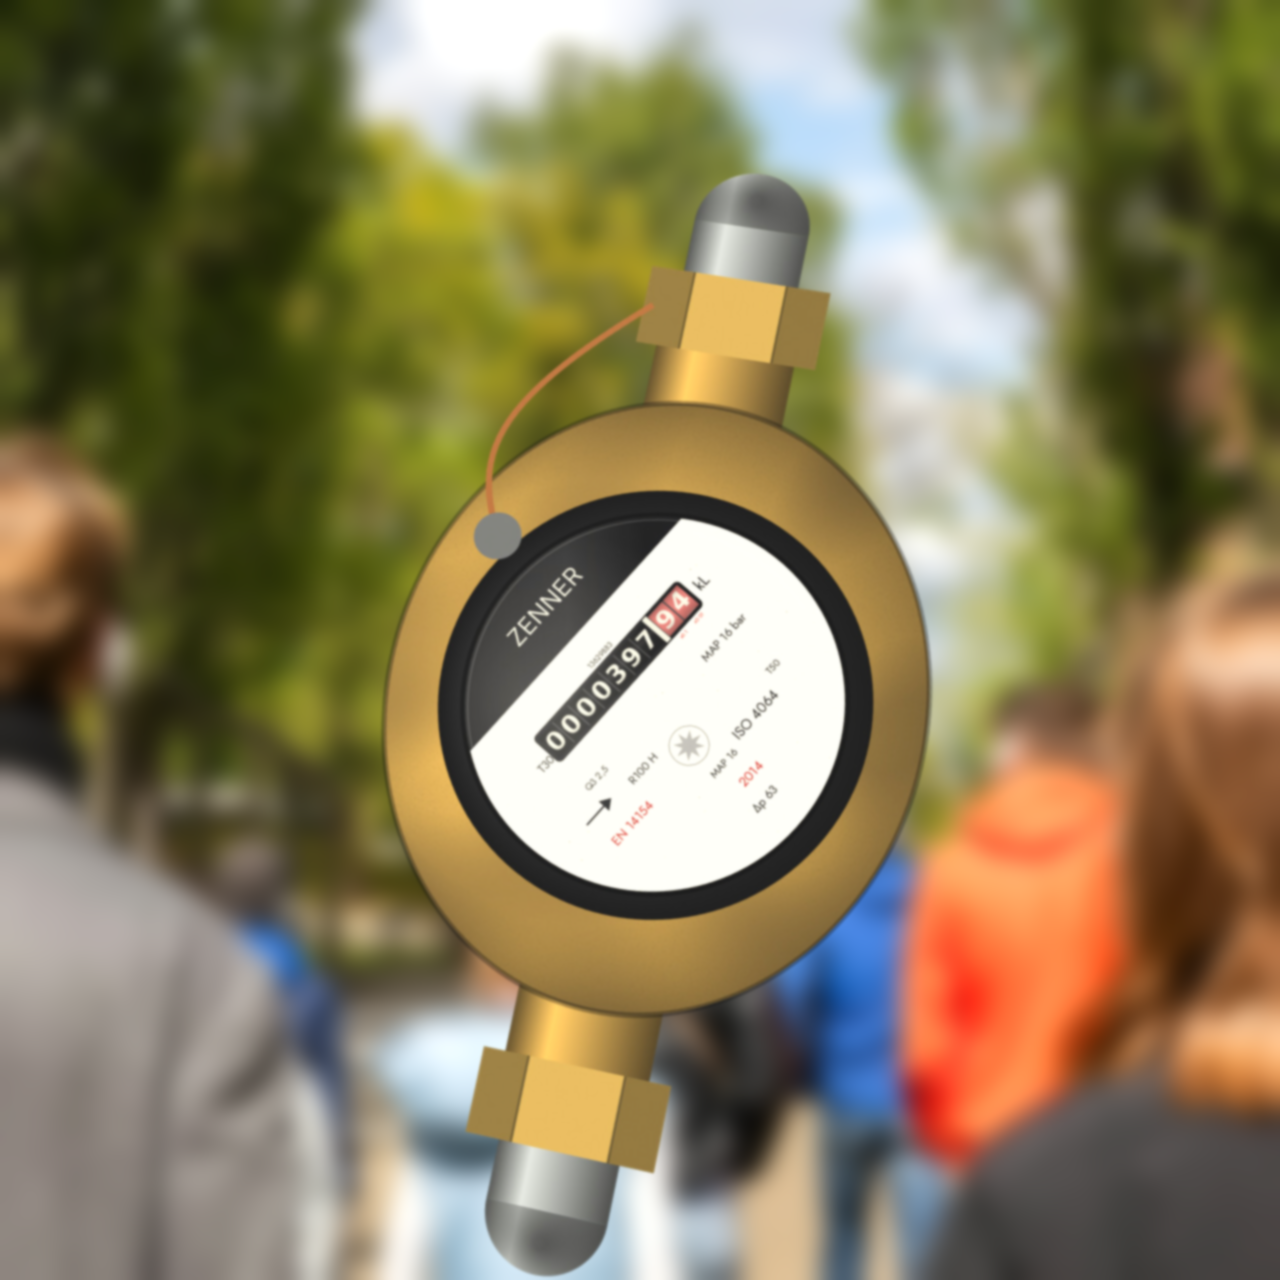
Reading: 397.94 kL
